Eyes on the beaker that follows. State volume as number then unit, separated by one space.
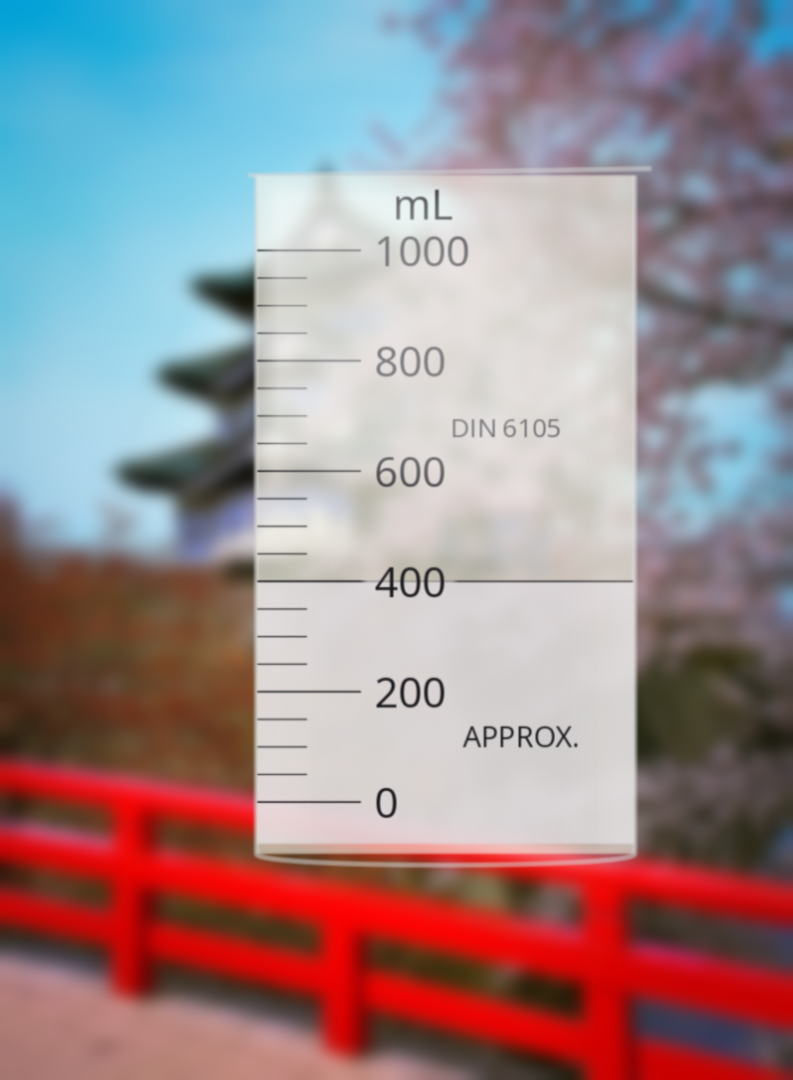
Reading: 400 mL
